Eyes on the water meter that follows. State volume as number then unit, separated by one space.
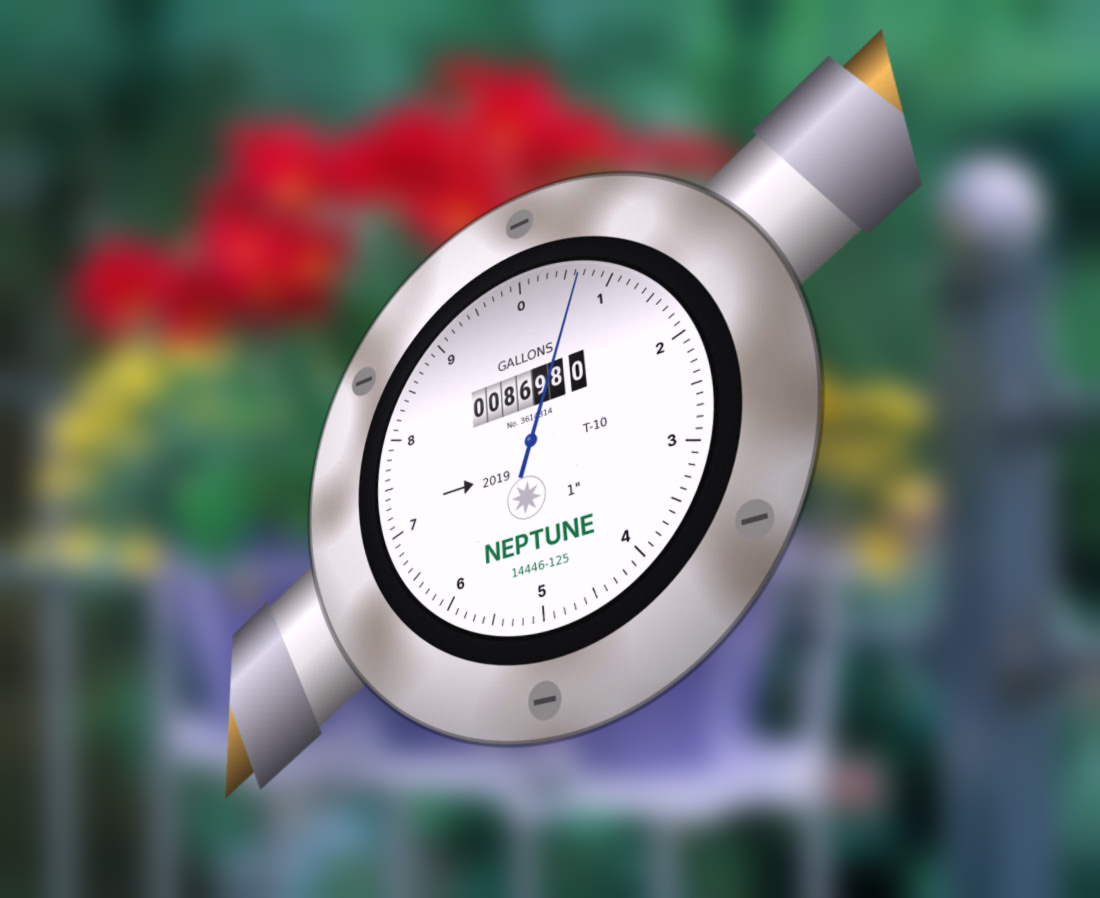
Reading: 86980.6 gal
